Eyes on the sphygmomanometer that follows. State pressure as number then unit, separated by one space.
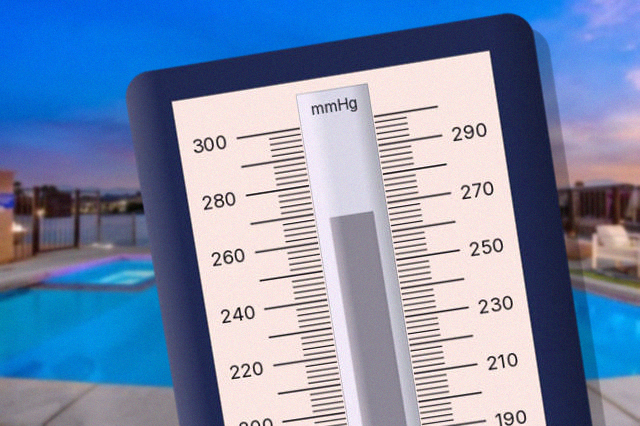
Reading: 268 mmHg
